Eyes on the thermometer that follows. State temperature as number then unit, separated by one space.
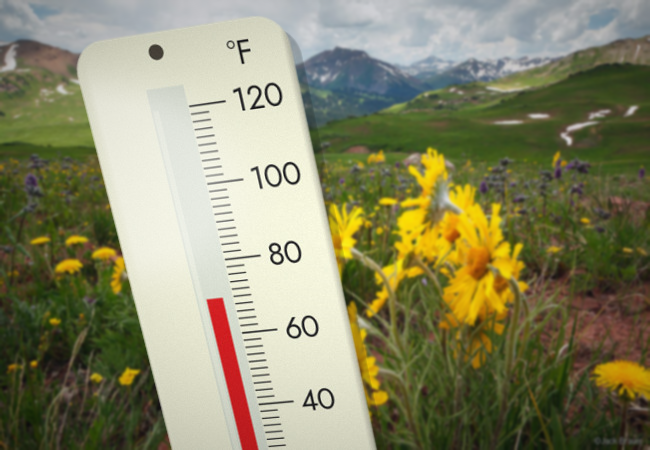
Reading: 70 °F
